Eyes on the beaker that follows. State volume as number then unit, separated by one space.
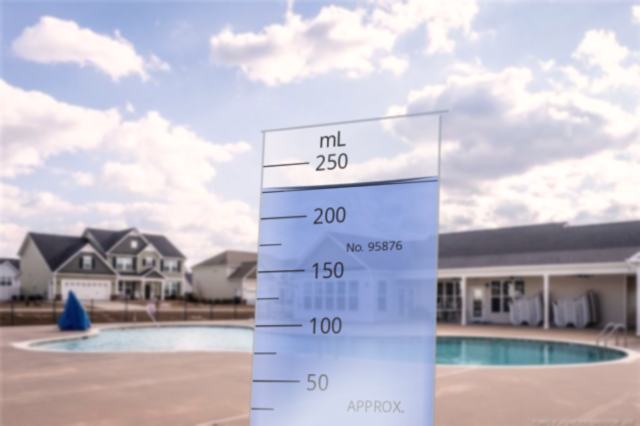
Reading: 225 mL
